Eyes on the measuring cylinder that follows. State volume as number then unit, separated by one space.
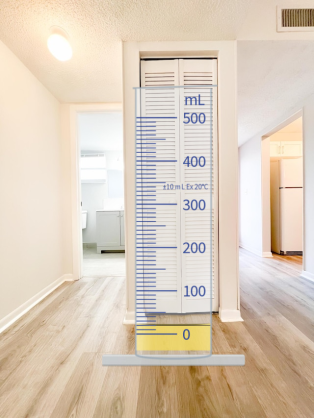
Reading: 20 mL
